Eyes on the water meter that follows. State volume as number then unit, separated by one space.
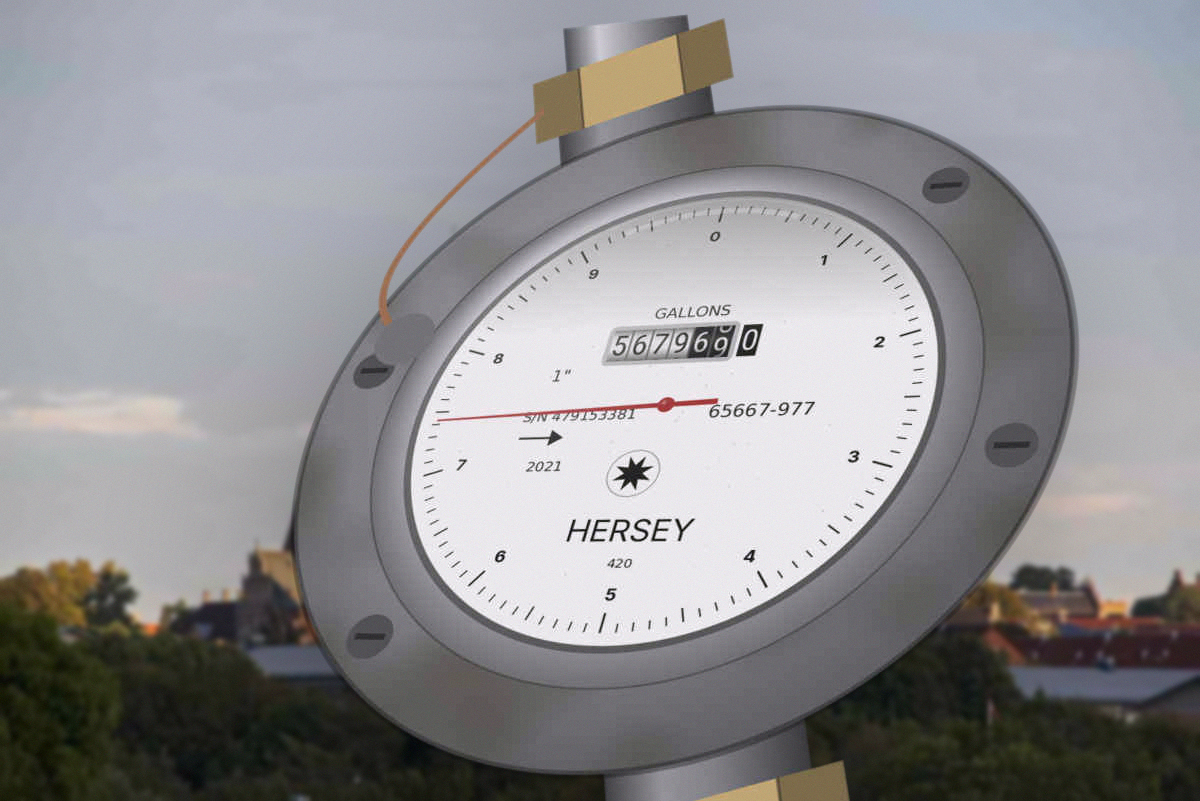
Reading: 5679687.4 gal
